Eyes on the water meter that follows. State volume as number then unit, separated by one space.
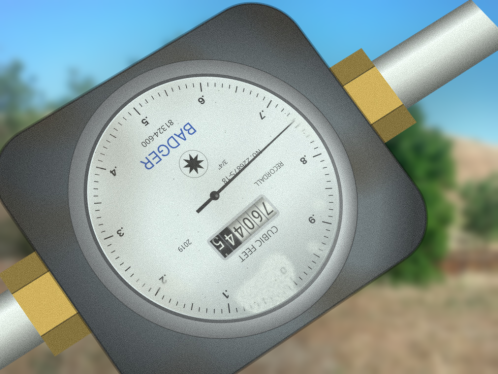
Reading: 760444.74 ft³
